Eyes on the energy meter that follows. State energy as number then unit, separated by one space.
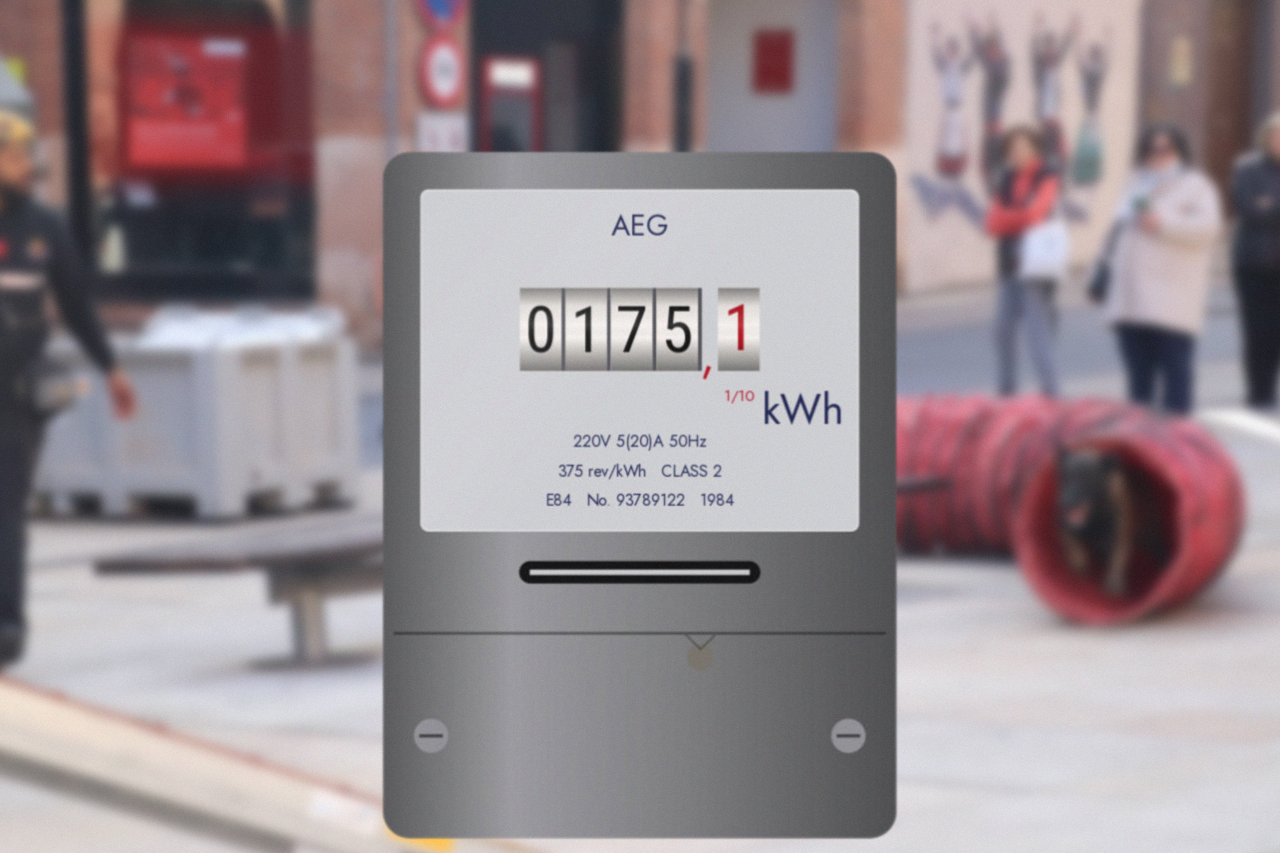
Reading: 175.1 kWh
